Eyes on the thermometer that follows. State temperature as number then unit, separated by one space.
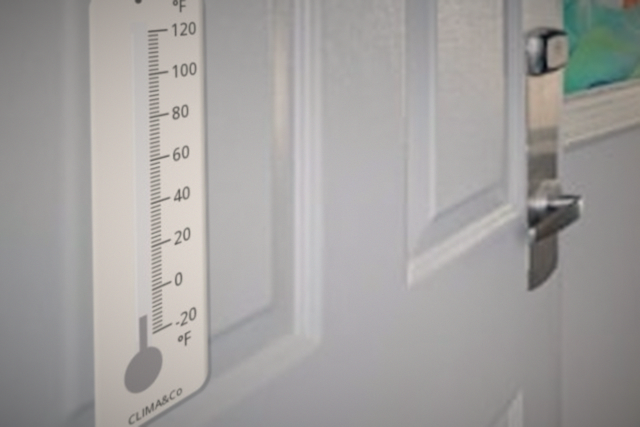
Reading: -10 °F
